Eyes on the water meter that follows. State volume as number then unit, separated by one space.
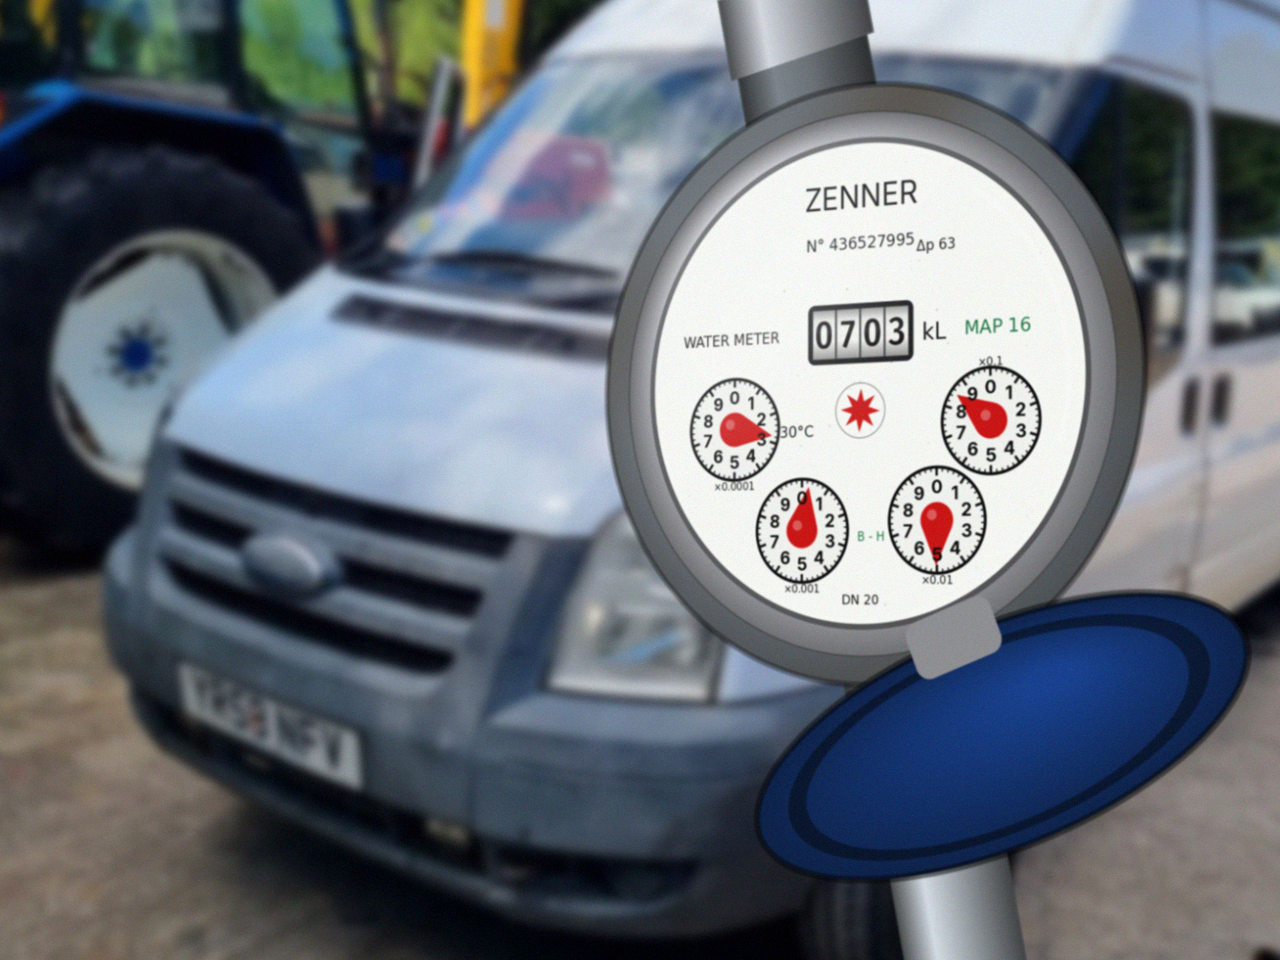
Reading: 703.8502 kL
